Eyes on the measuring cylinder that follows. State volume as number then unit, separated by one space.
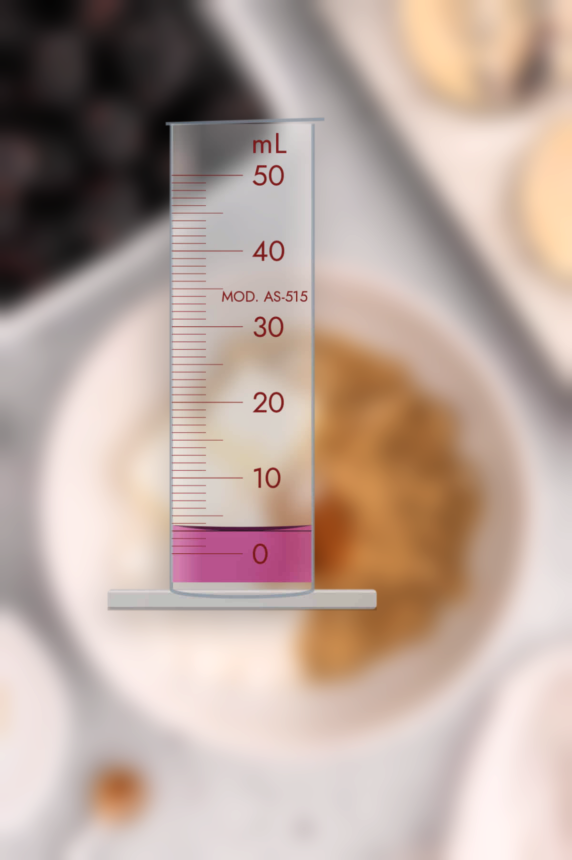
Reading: 3 mL
